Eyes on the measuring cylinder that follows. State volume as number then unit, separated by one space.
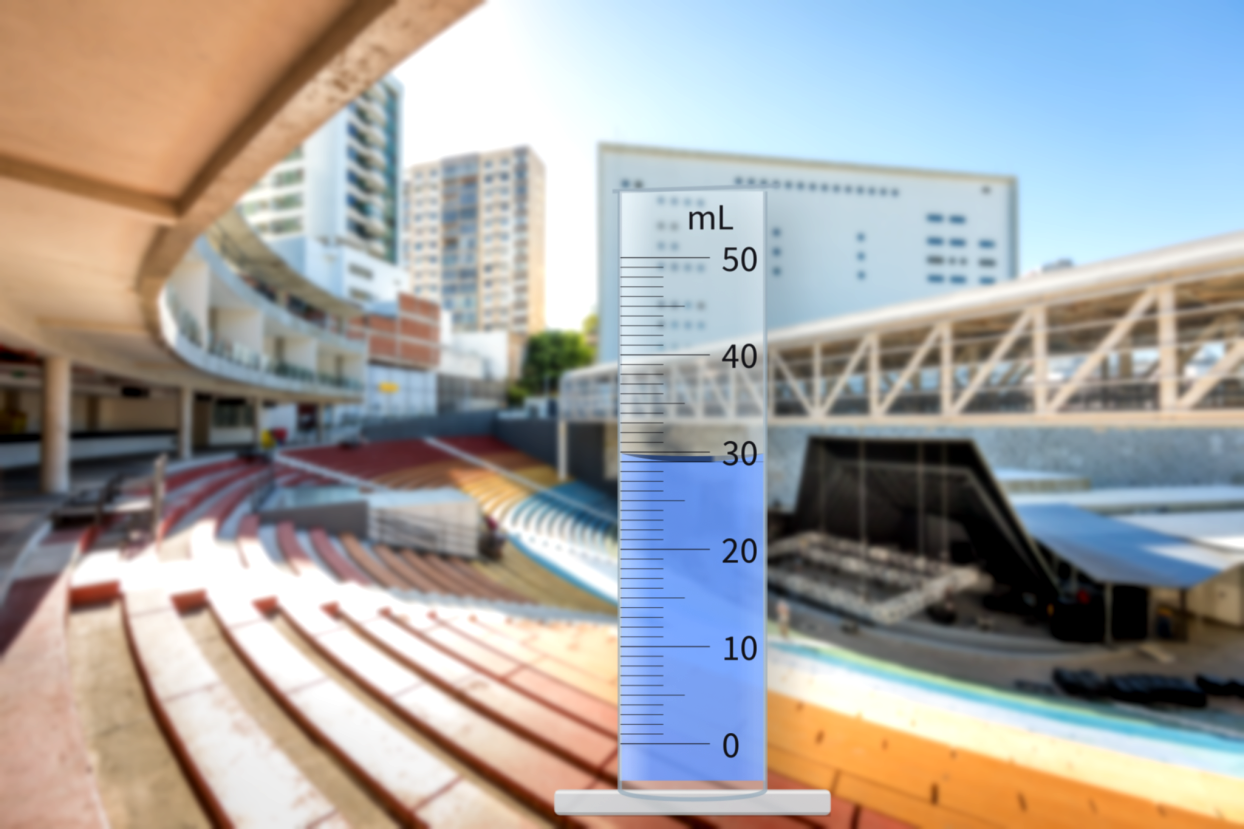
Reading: 29 mL
